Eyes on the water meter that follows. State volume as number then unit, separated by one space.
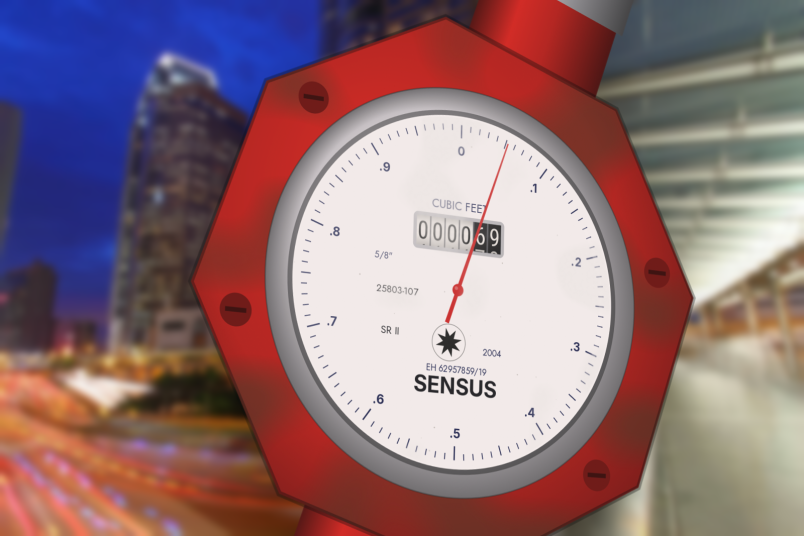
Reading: 69.05 ft³
